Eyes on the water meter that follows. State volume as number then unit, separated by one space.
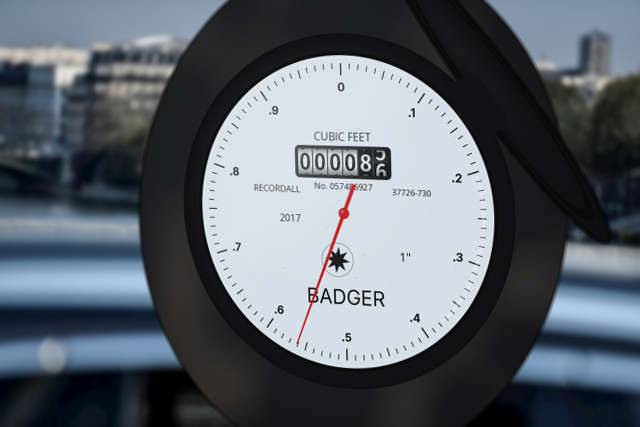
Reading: 85.56 ft³
